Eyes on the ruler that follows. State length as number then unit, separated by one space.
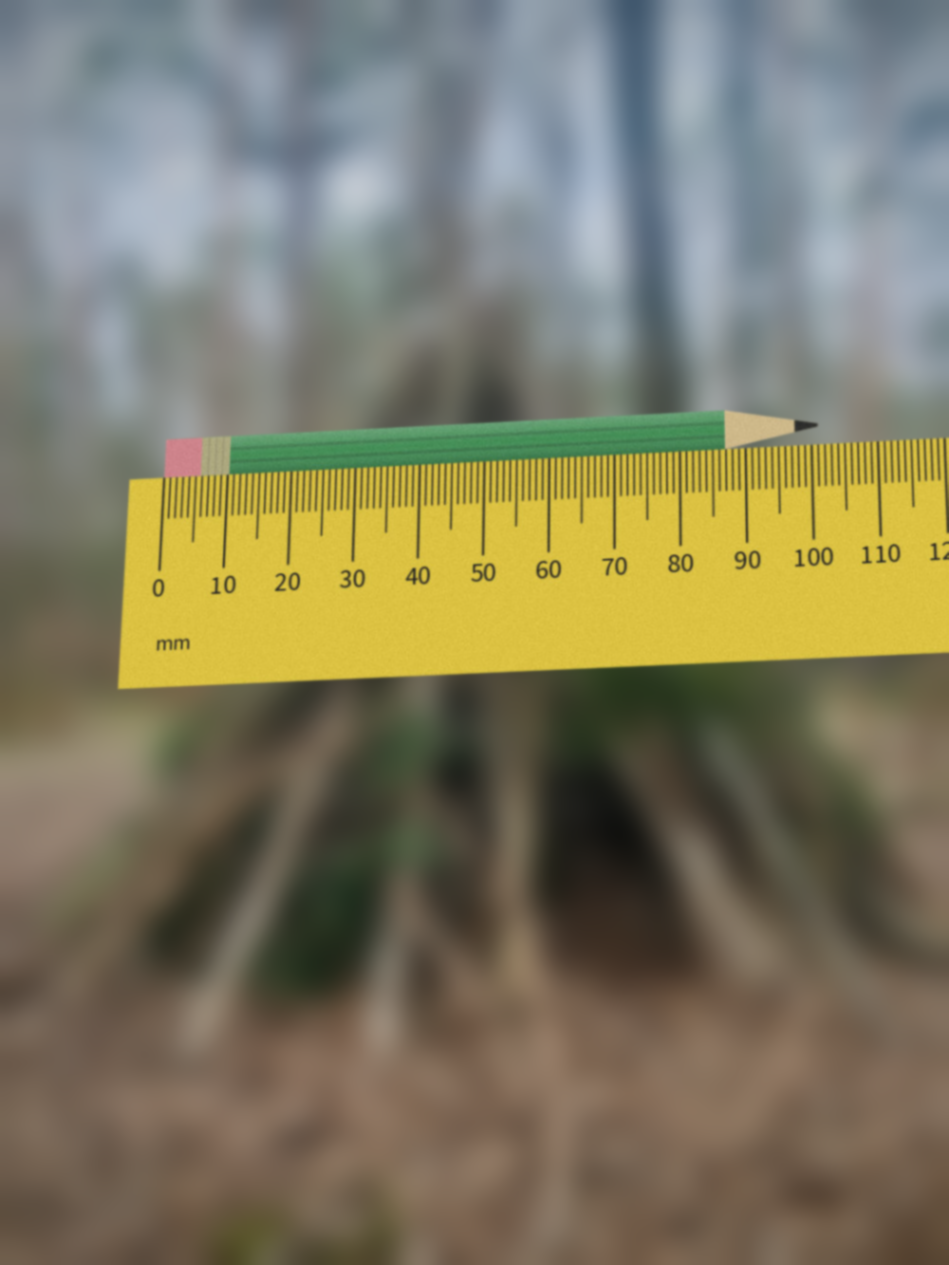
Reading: 101 mm
